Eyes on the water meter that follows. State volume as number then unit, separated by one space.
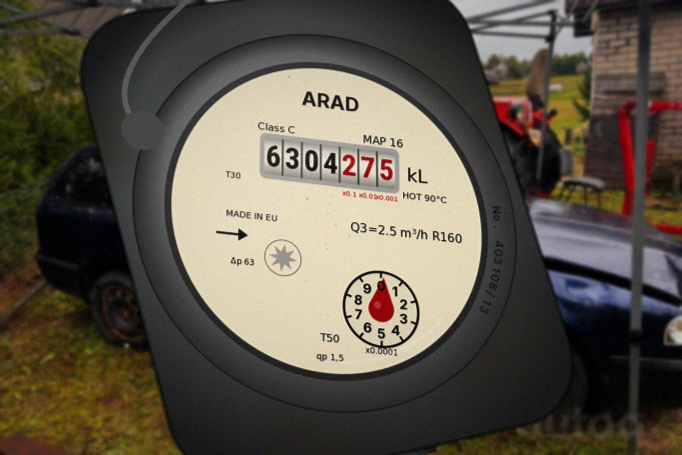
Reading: 6304.2750 kL
